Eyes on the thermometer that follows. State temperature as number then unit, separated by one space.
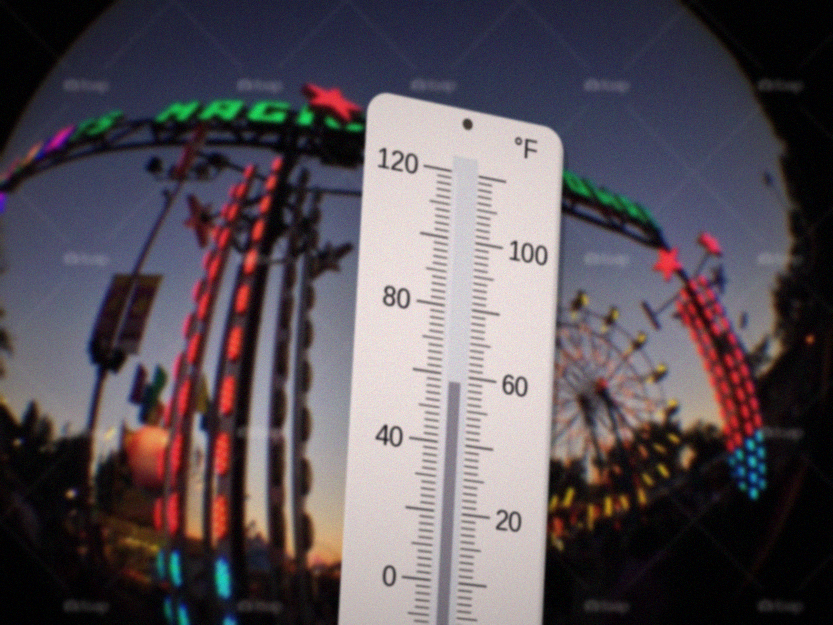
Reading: 58 °F
